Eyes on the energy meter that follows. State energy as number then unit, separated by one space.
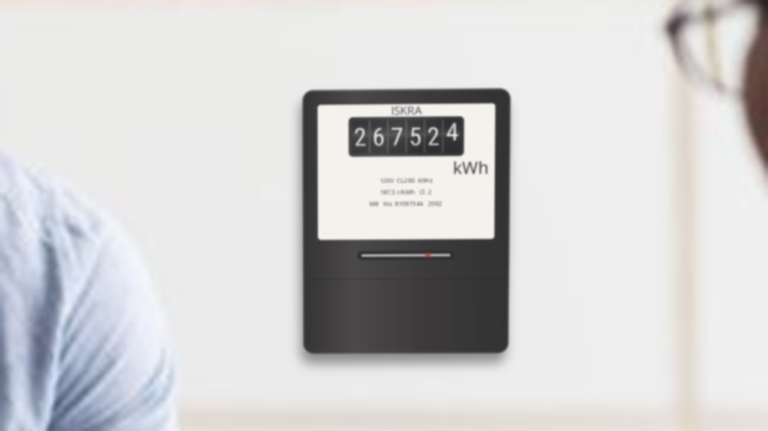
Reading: 267524 kWh
